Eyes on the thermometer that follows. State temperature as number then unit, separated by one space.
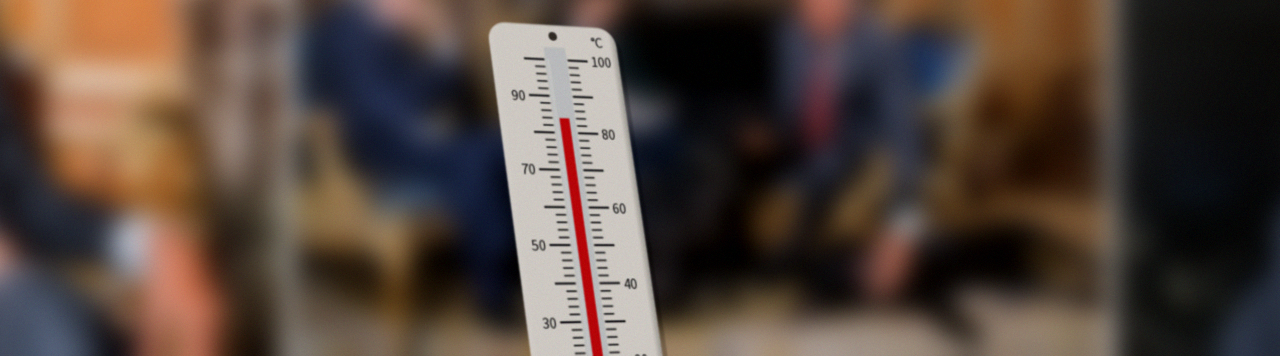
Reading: 84 °C
